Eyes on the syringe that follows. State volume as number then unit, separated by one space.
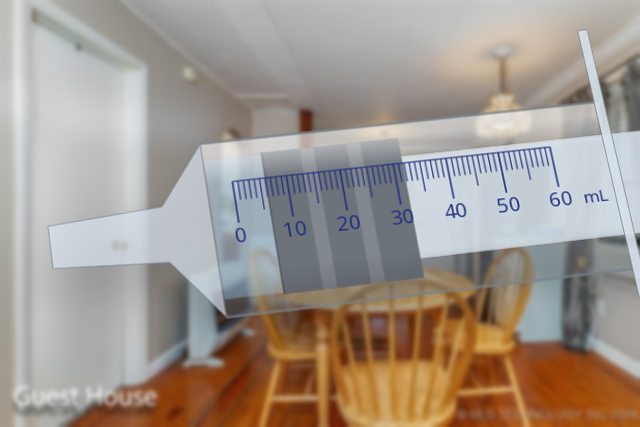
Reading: 6 mL
